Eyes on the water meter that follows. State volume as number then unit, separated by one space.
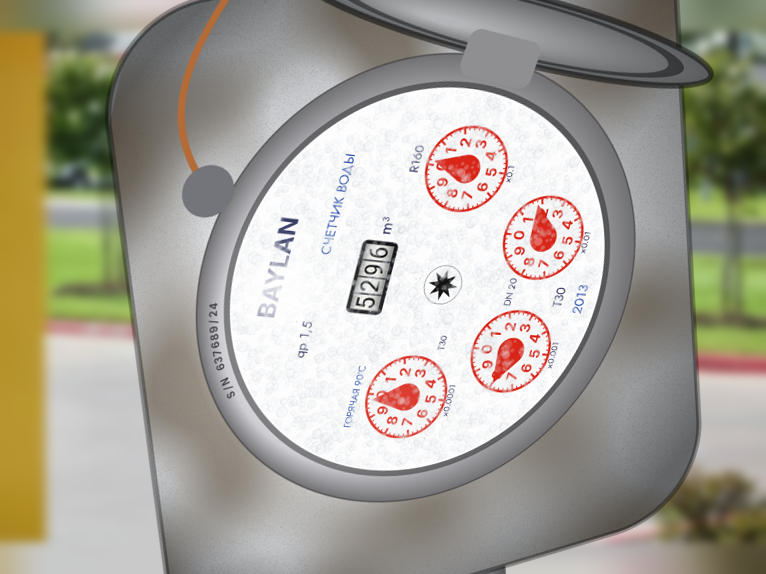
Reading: 5296.0179 m³
